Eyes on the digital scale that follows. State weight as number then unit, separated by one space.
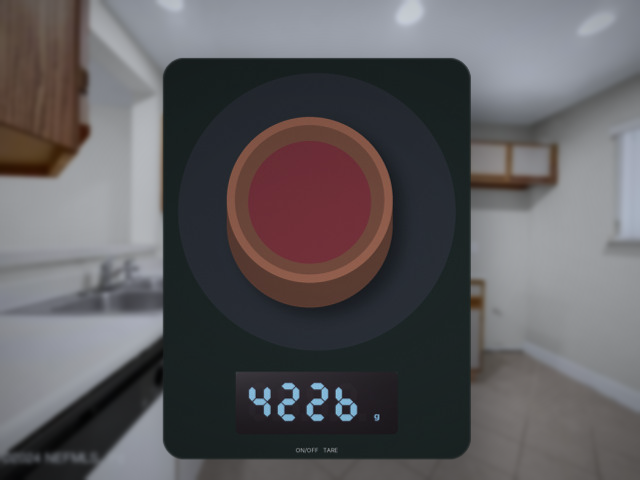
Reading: 4226 g
